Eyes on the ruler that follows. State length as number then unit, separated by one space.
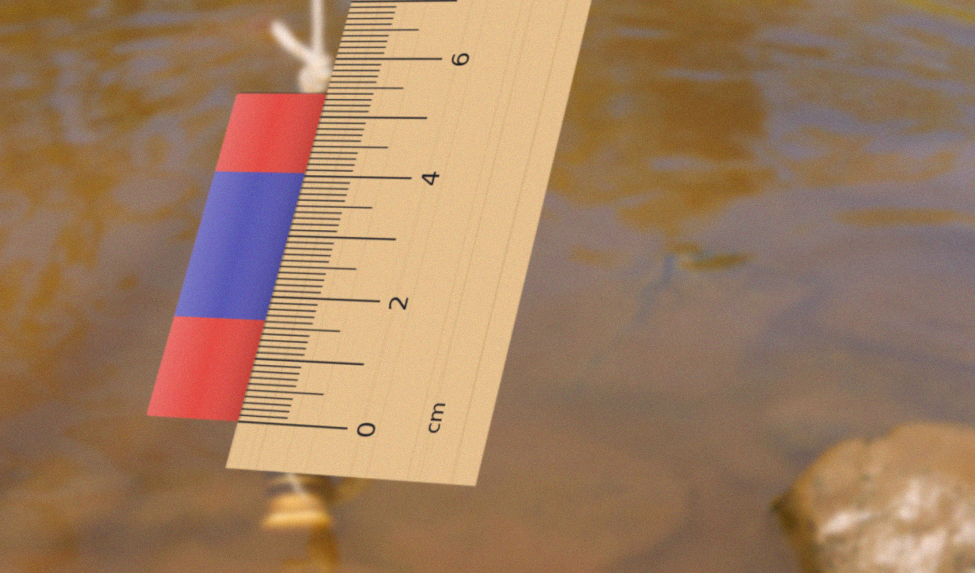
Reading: 5.4 cm
